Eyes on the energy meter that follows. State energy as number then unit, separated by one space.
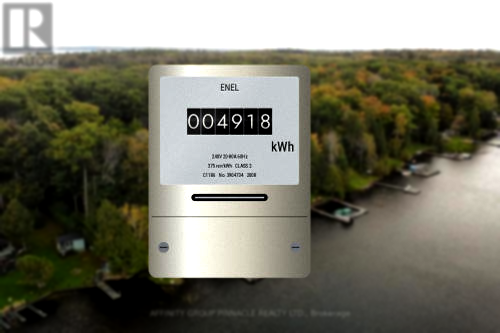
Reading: 4918 kWh
